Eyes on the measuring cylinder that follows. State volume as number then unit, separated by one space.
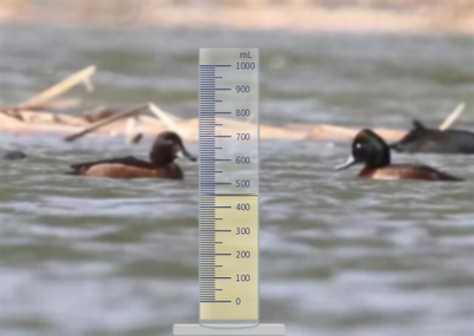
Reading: 450 mL
